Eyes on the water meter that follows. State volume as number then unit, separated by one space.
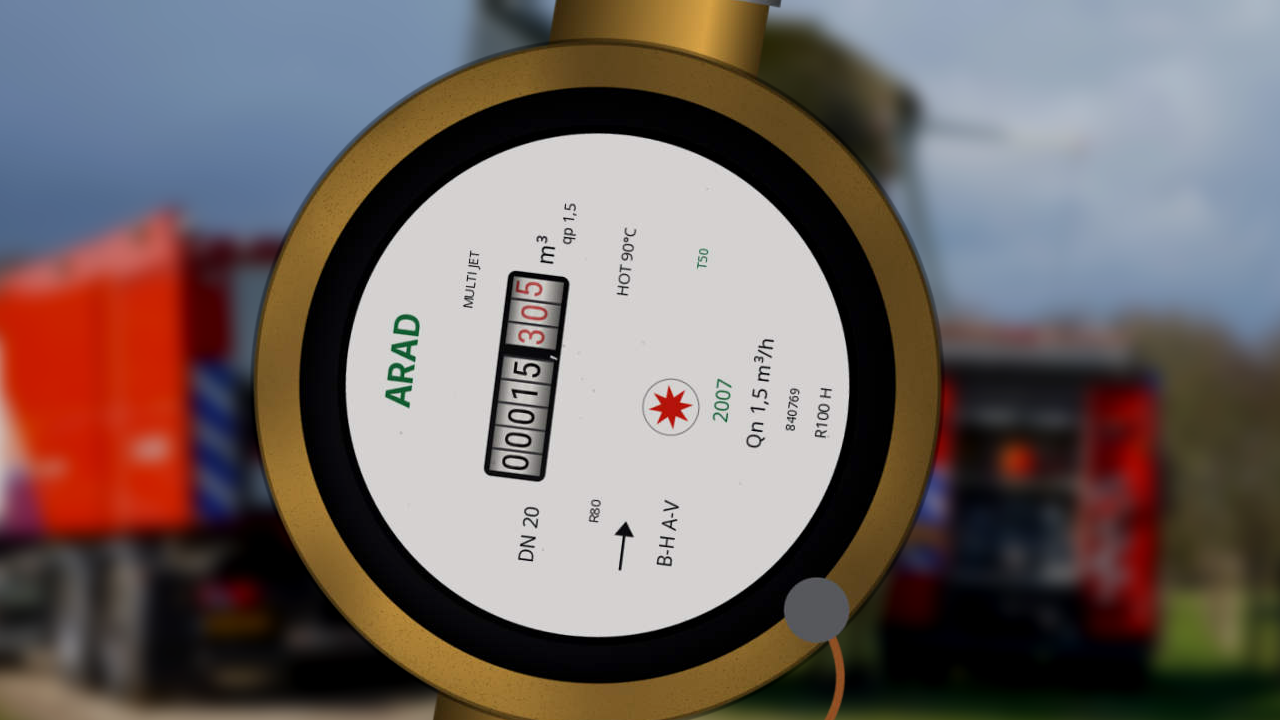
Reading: 15.305 m³
